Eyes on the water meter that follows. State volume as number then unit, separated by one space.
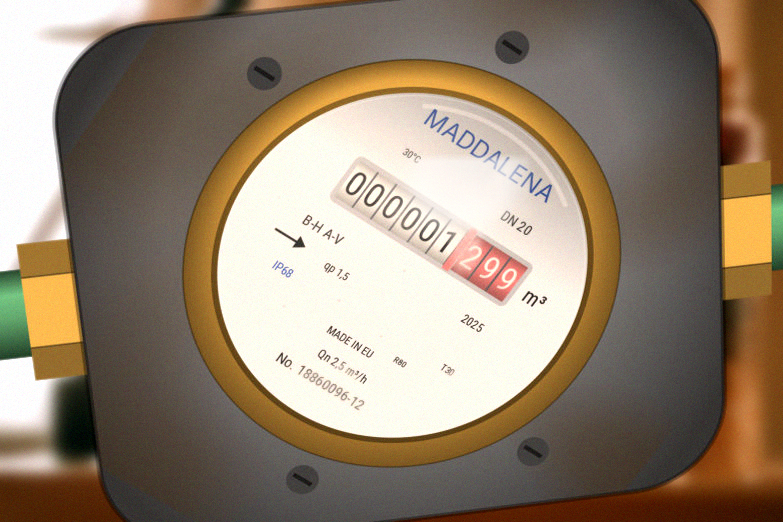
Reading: 1.299 m³
